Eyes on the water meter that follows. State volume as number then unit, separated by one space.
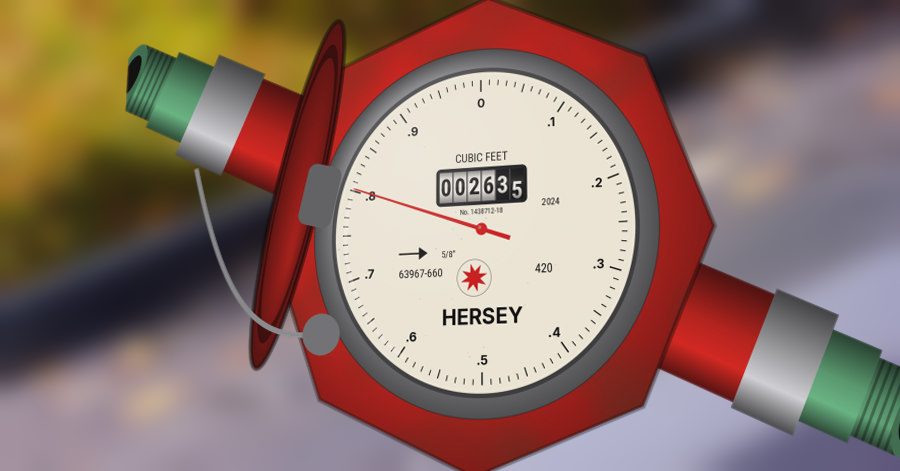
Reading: 2634.80 ft³
